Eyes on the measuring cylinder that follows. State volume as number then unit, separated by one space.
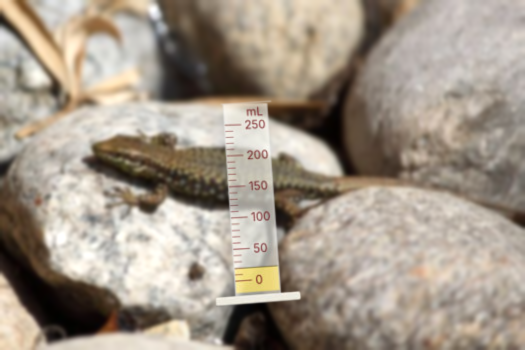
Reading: 20 mL
